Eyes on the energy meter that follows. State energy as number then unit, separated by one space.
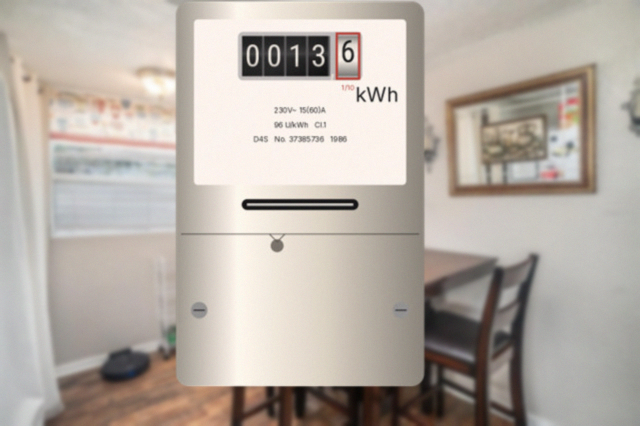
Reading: 13.6 kWh
